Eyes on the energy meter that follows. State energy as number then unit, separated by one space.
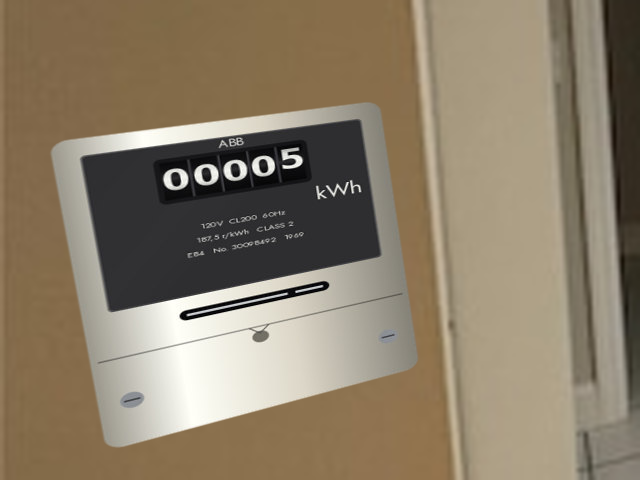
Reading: 5 kWh
